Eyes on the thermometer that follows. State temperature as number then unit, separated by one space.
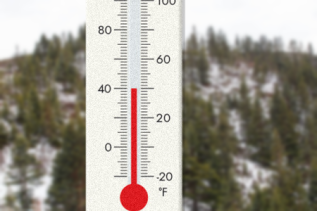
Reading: 40 °F
